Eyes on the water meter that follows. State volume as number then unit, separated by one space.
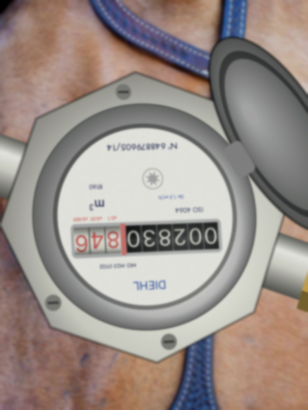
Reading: 2830.846 m³
